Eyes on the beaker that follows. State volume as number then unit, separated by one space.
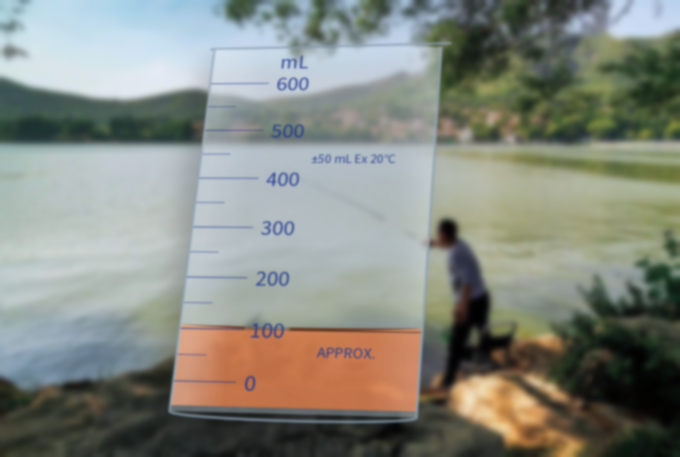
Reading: 100 mL
